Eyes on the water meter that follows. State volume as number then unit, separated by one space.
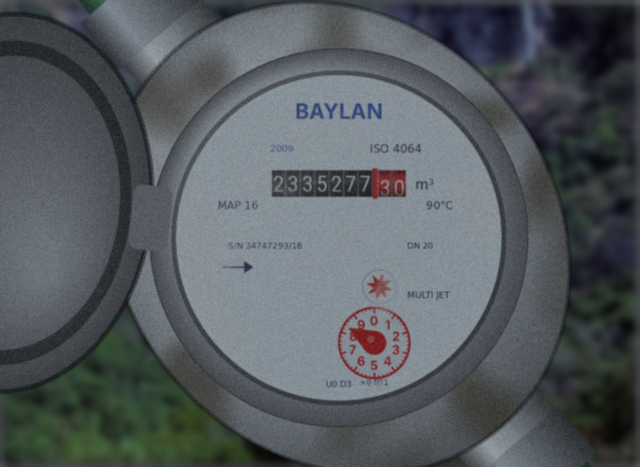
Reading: 2335277.298 m³
